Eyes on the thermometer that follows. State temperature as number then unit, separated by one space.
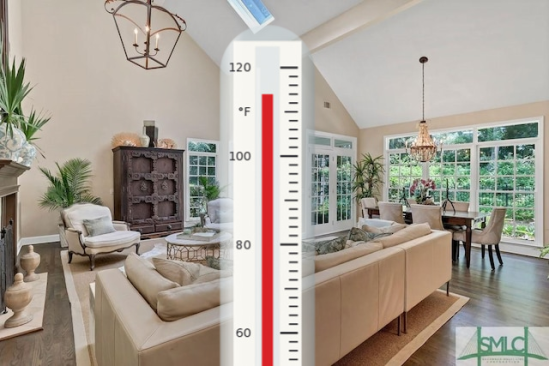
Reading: 114 °F
